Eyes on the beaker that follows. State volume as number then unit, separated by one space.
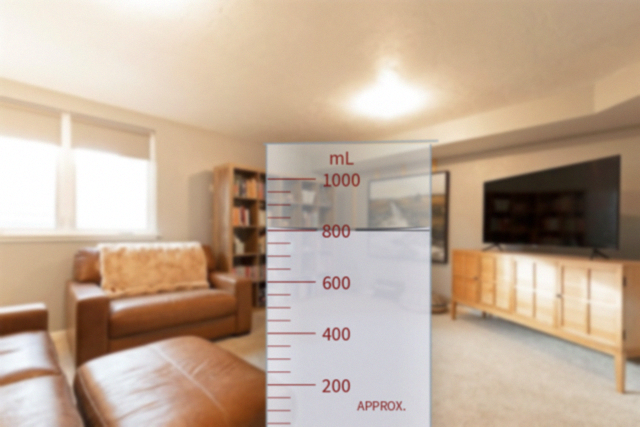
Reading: 800 mL
